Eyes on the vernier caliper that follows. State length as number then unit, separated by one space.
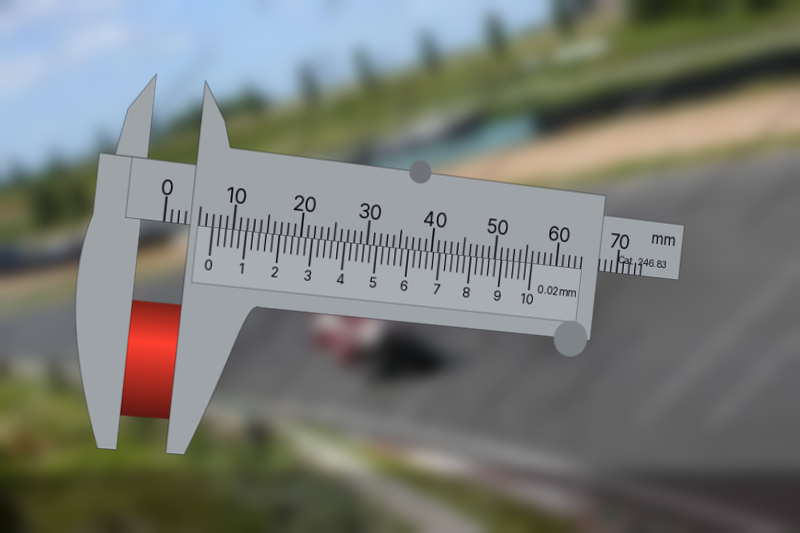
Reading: 7.0 mm
